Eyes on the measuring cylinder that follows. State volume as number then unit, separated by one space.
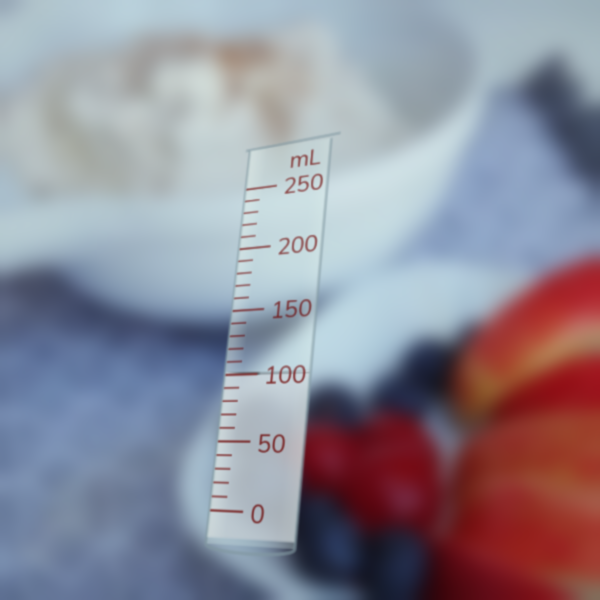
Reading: 100 mL
